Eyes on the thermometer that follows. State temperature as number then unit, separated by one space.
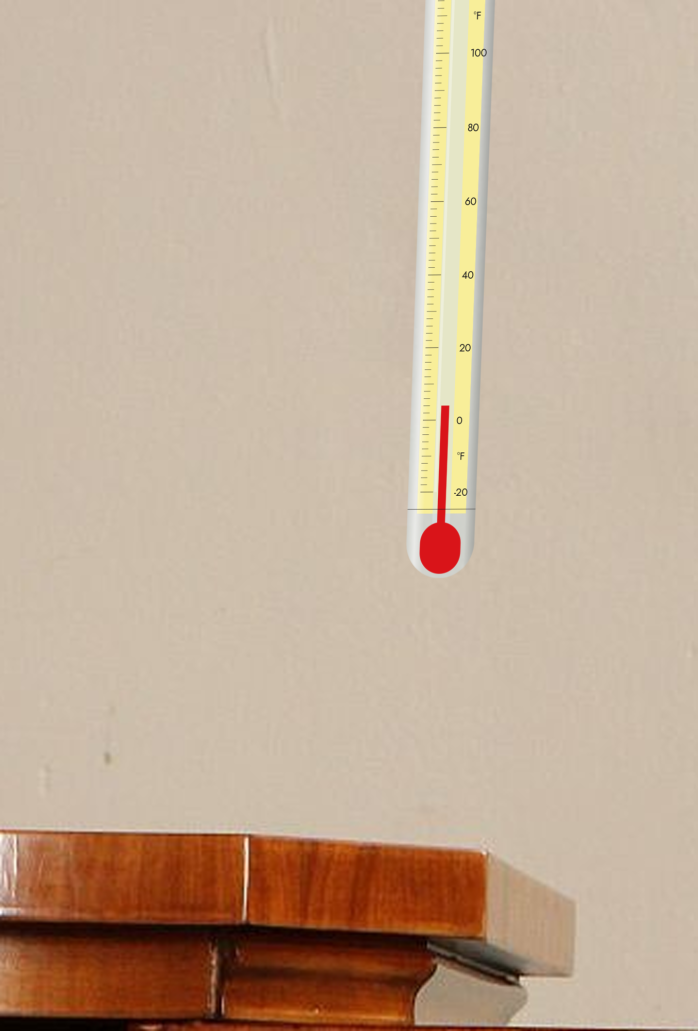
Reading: 4 °F
